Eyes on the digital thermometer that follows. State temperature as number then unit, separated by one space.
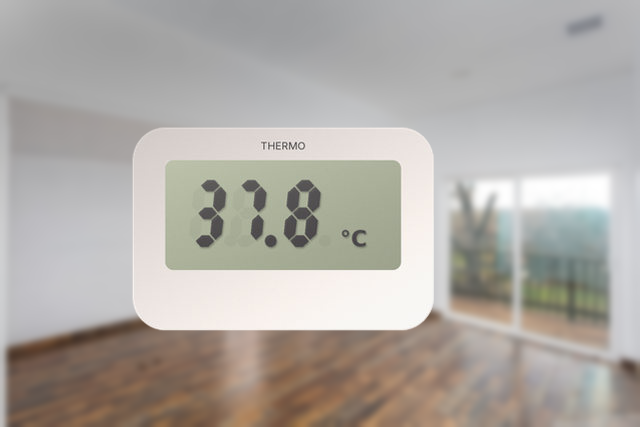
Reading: 37.8 °C
